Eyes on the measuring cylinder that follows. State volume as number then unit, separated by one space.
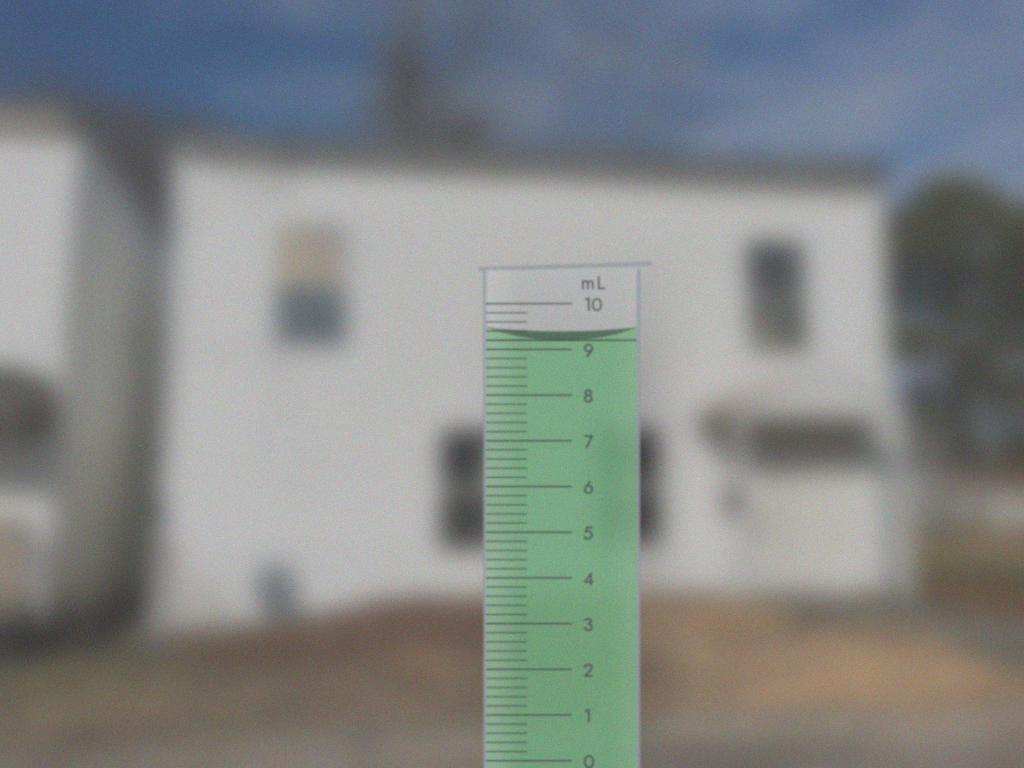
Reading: 9.2 mL
